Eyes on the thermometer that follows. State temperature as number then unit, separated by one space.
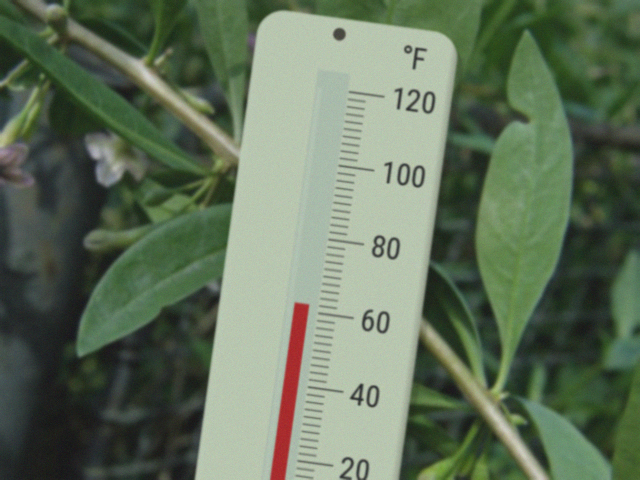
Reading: 62 °F
